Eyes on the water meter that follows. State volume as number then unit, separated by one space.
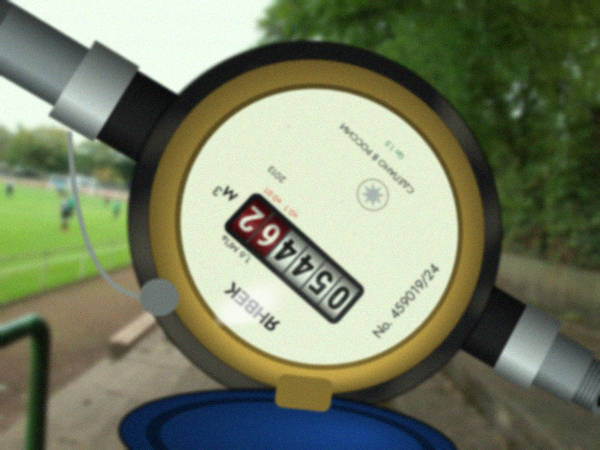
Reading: 544.62 m³
